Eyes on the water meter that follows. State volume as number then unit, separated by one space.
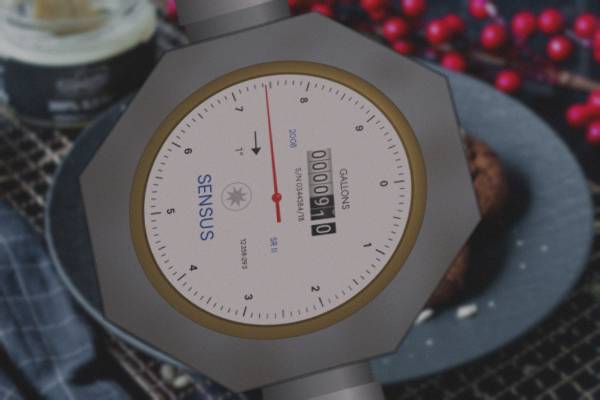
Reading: 907.4 gal
